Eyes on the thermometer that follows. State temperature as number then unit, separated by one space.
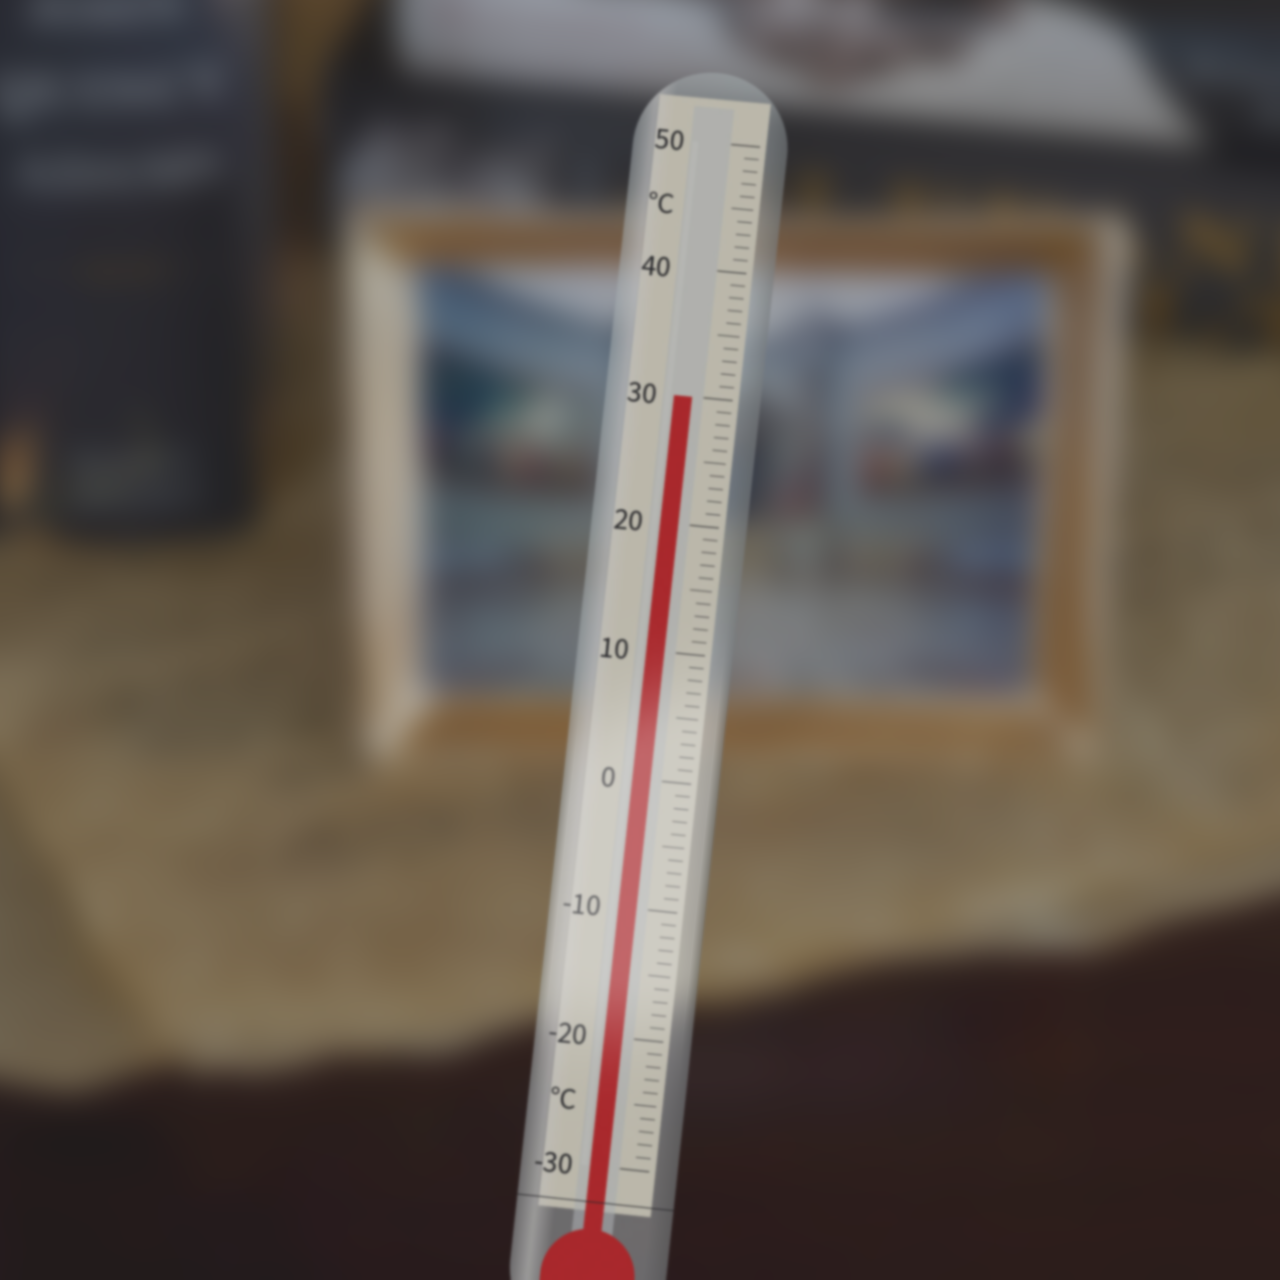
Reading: 30 °C
